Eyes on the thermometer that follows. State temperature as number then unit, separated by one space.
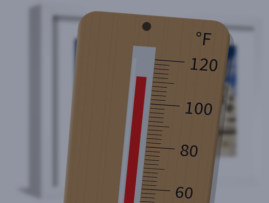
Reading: 112 °F
